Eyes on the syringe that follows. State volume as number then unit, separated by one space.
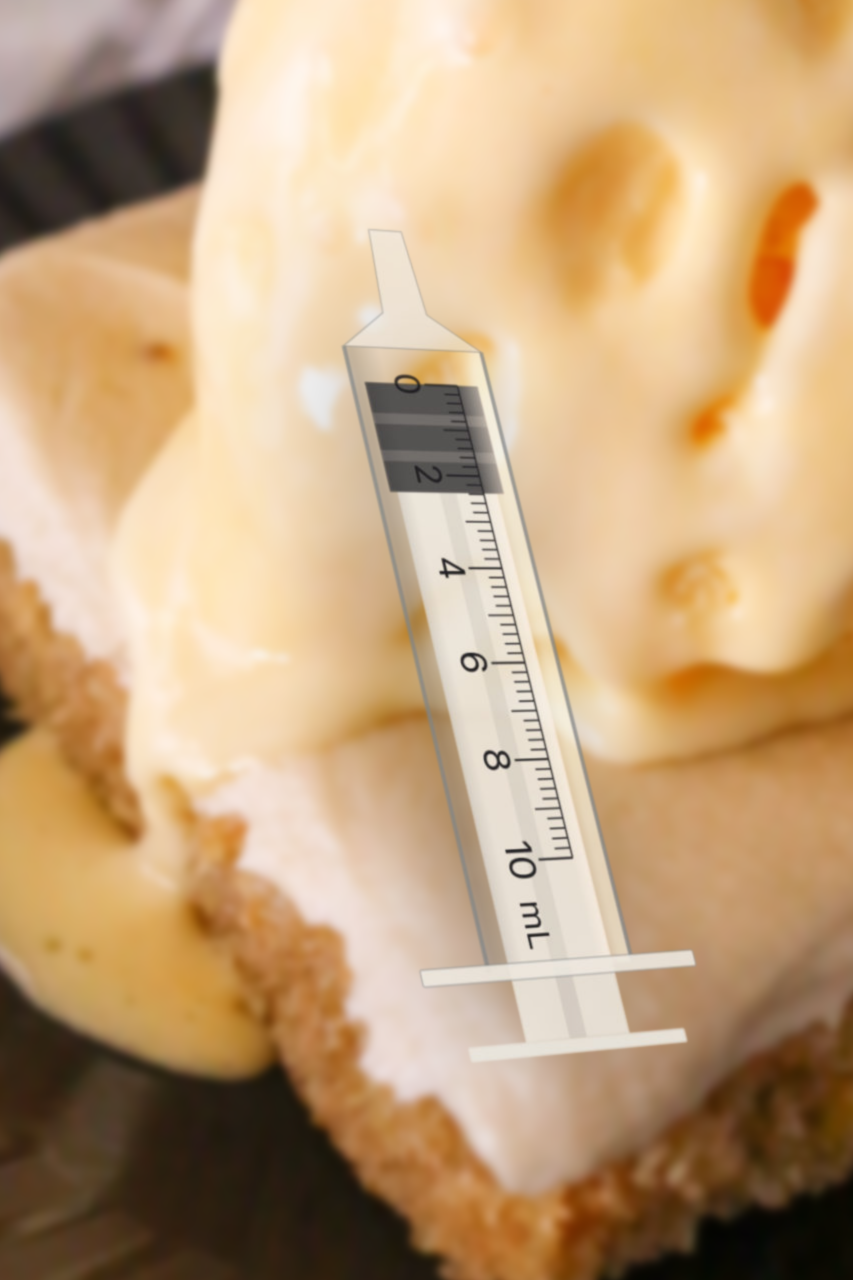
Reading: 0 mL
